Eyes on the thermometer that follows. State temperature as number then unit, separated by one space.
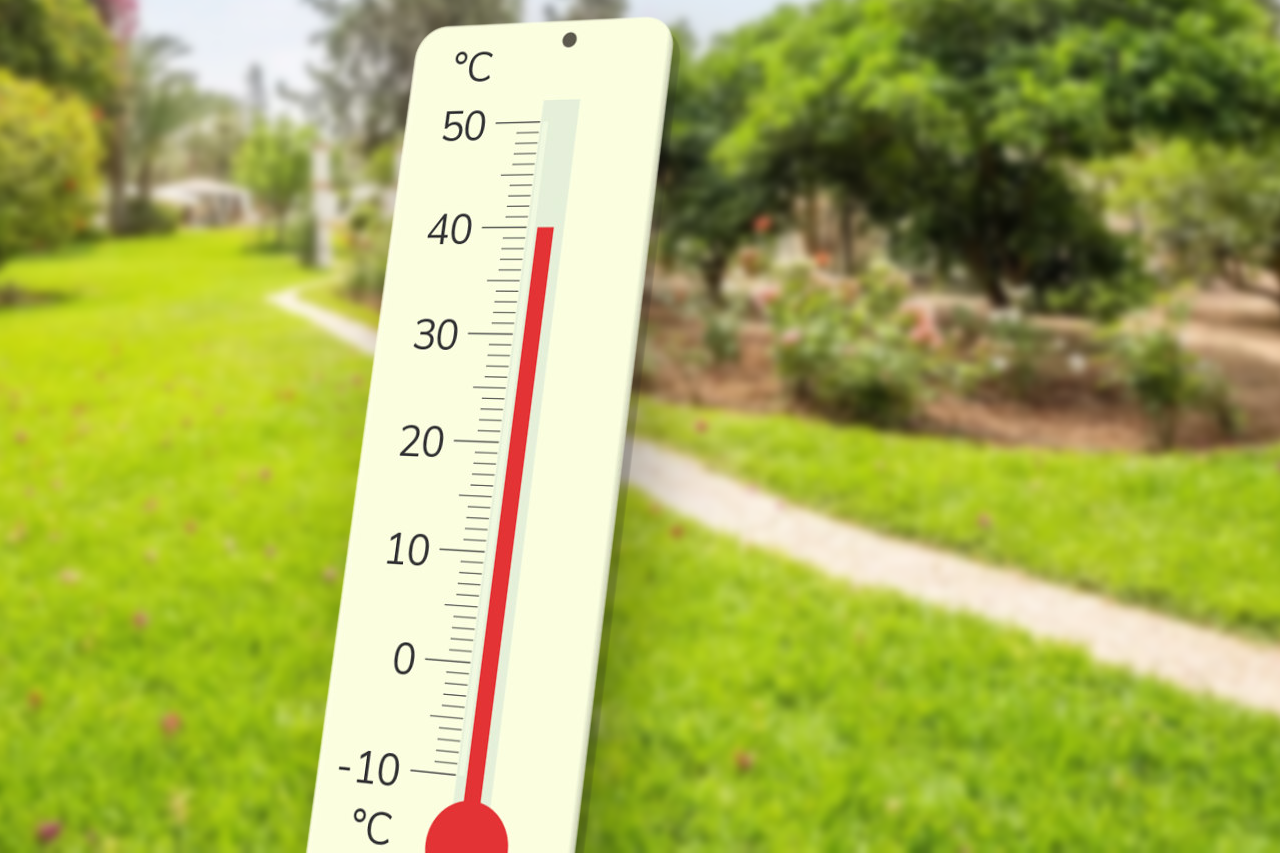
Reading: 40 °C
